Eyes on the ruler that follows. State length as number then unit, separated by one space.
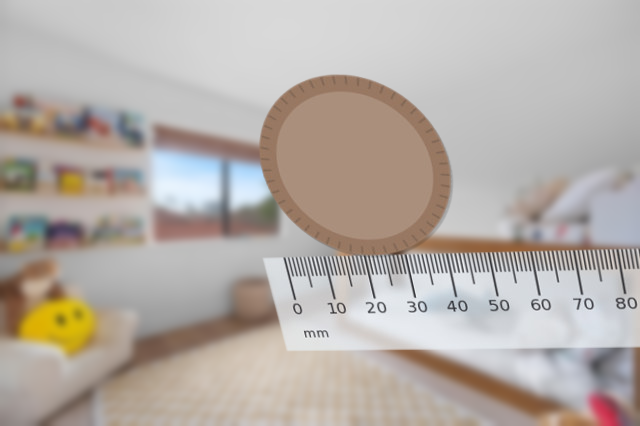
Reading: 45 mm
